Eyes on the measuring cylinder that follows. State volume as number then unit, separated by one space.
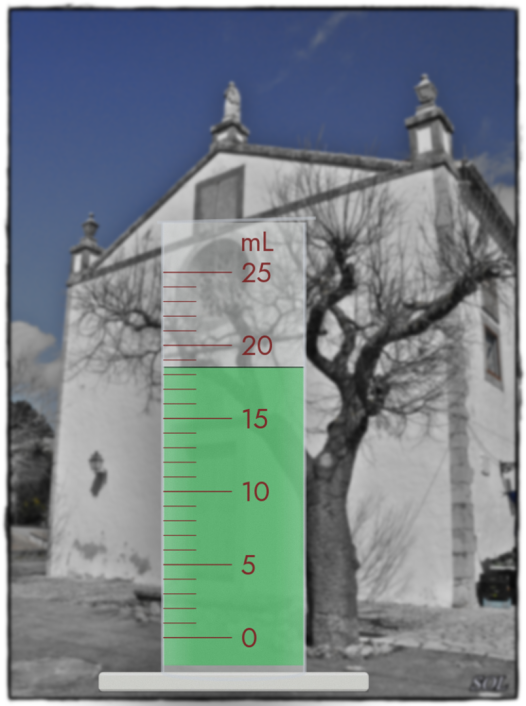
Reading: 18.5 mL
